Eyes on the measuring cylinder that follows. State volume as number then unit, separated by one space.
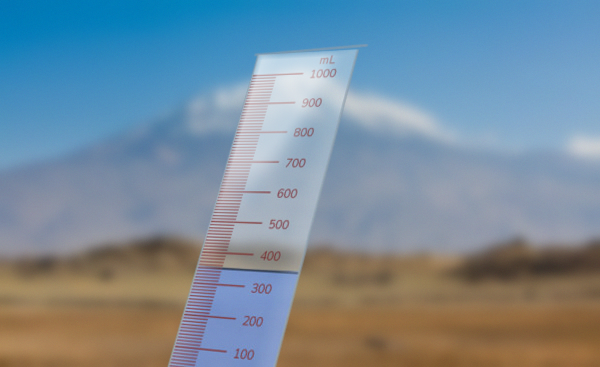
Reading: 350 mL
